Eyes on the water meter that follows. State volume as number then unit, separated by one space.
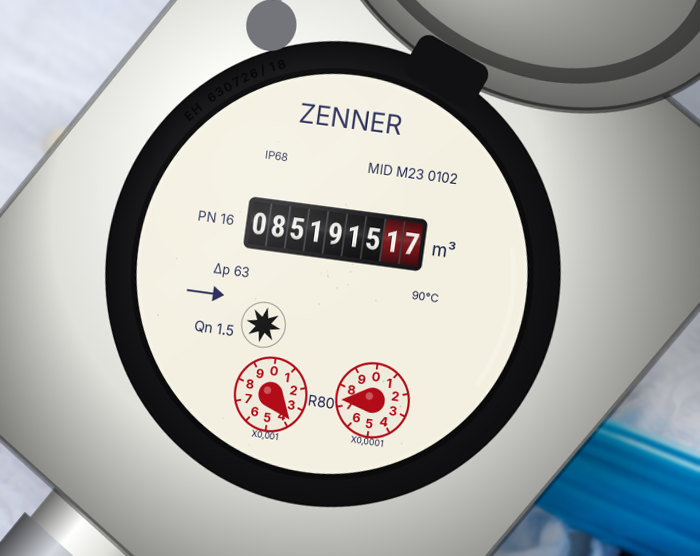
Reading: 851915.1737 m³
